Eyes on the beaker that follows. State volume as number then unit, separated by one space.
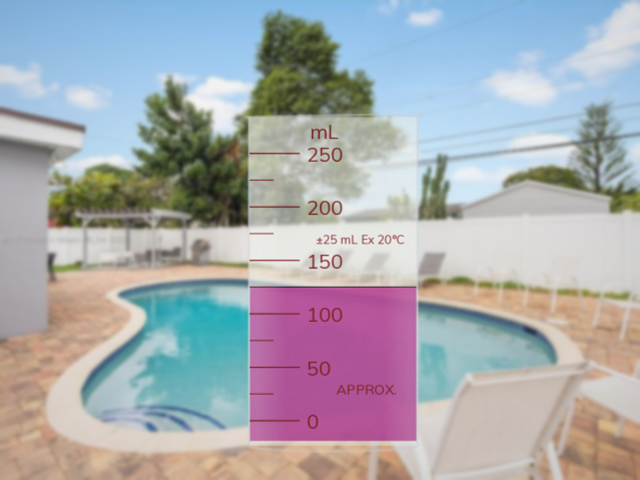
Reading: 125 mL
